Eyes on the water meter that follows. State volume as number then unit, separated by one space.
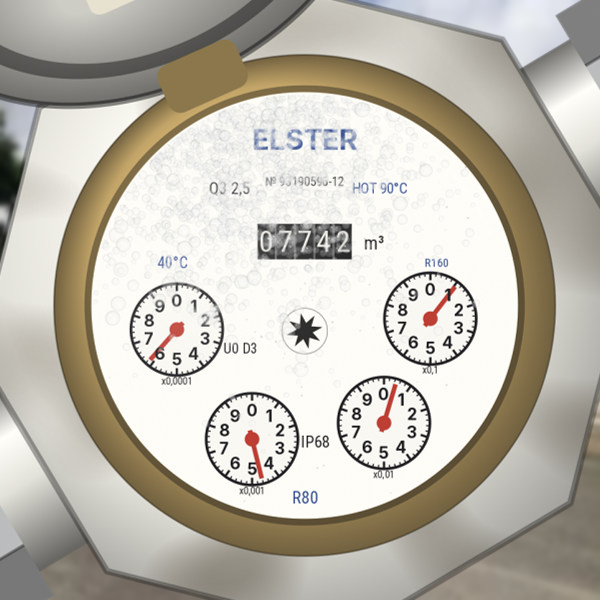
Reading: 7742.1046 m³
